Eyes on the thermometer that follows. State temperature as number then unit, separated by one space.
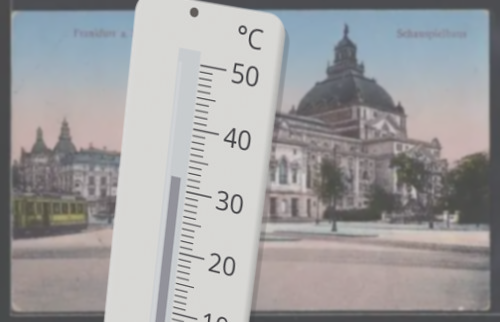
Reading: 32 °C
